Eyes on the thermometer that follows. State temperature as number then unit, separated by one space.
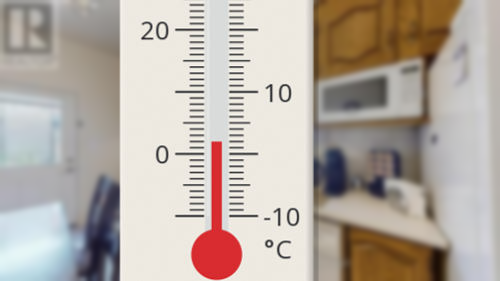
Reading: 2 °C
